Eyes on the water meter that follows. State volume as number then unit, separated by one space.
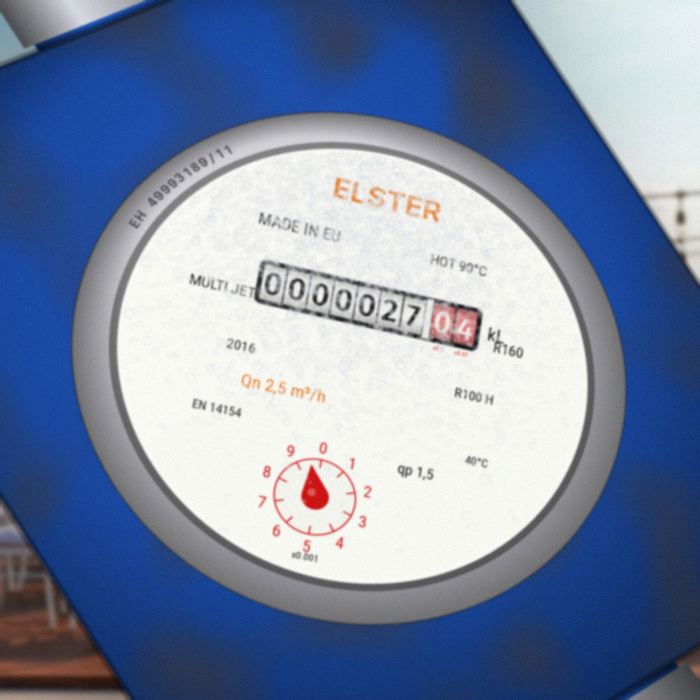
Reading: 27.039 kL
